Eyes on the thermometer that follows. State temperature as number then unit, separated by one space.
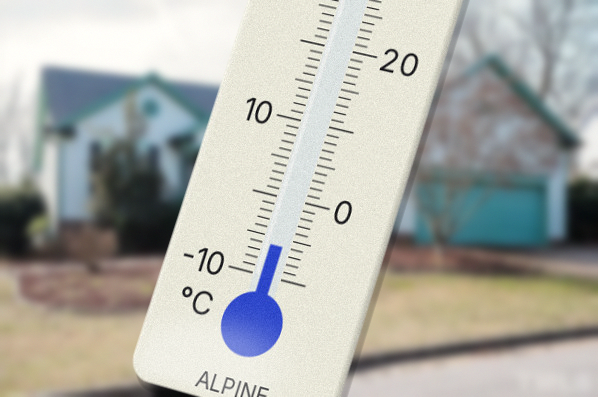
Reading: -6 °C
